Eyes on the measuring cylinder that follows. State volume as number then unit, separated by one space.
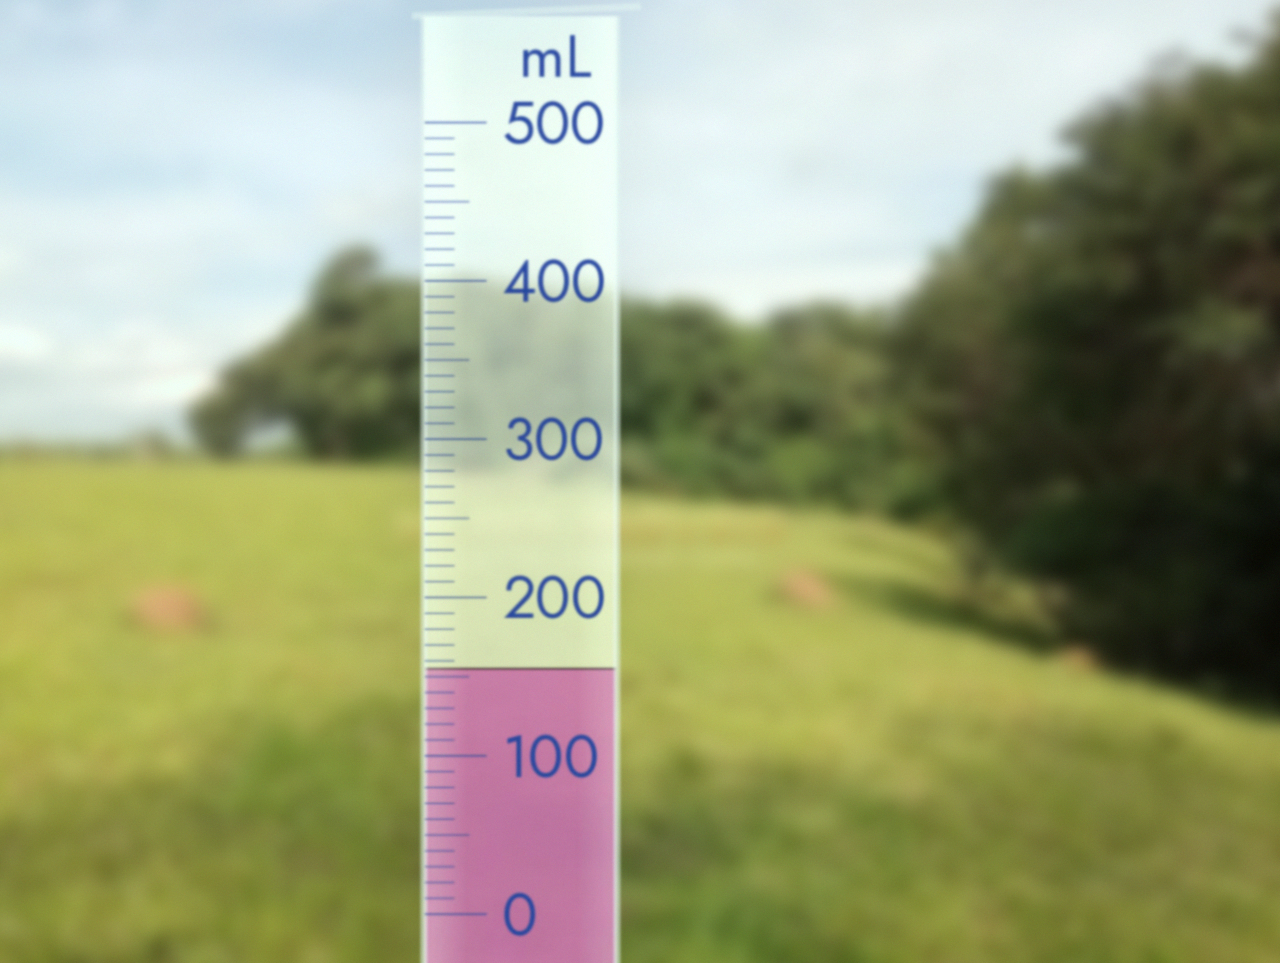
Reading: 155 mL
